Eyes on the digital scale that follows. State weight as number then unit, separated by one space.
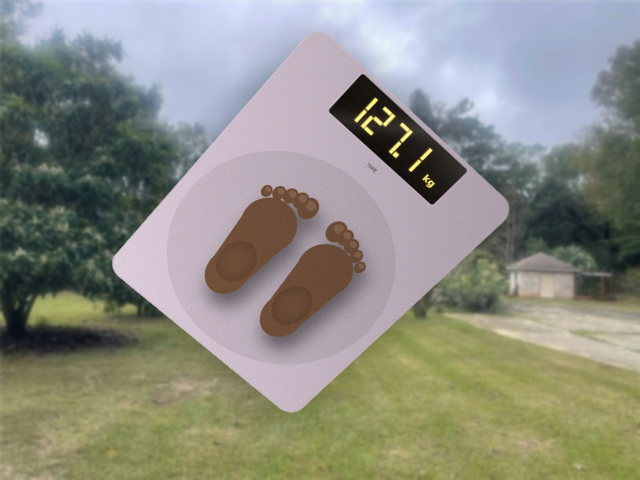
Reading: 127.1 kg
